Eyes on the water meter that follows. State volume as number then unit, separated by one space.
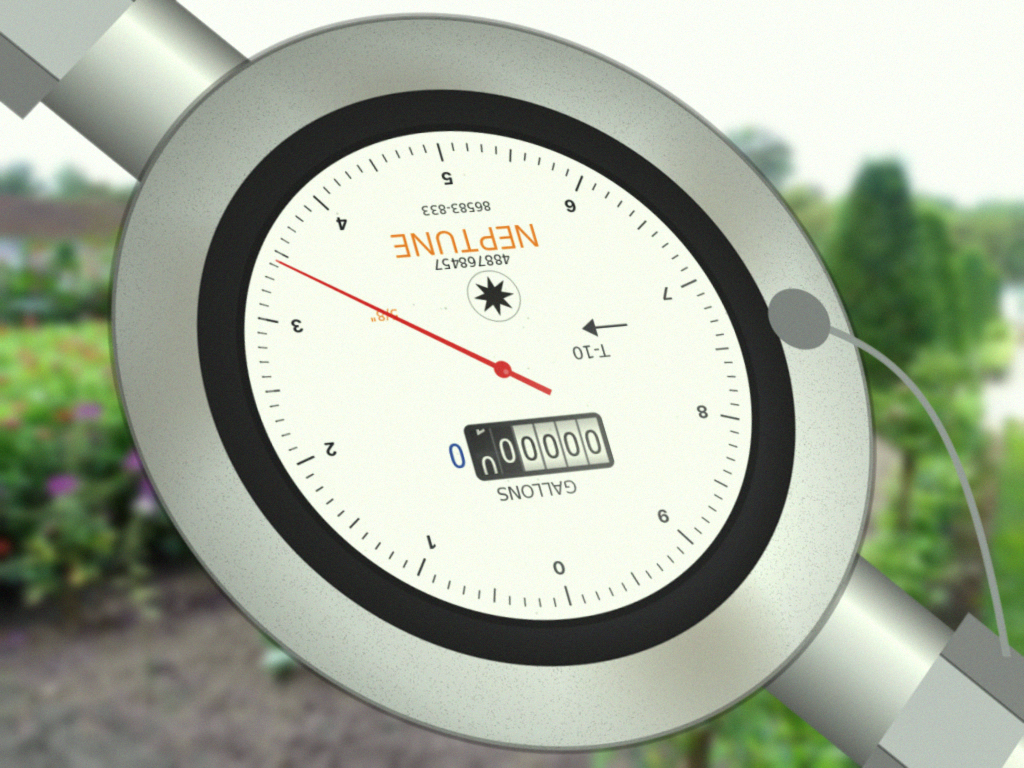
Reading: 3.4 gal
